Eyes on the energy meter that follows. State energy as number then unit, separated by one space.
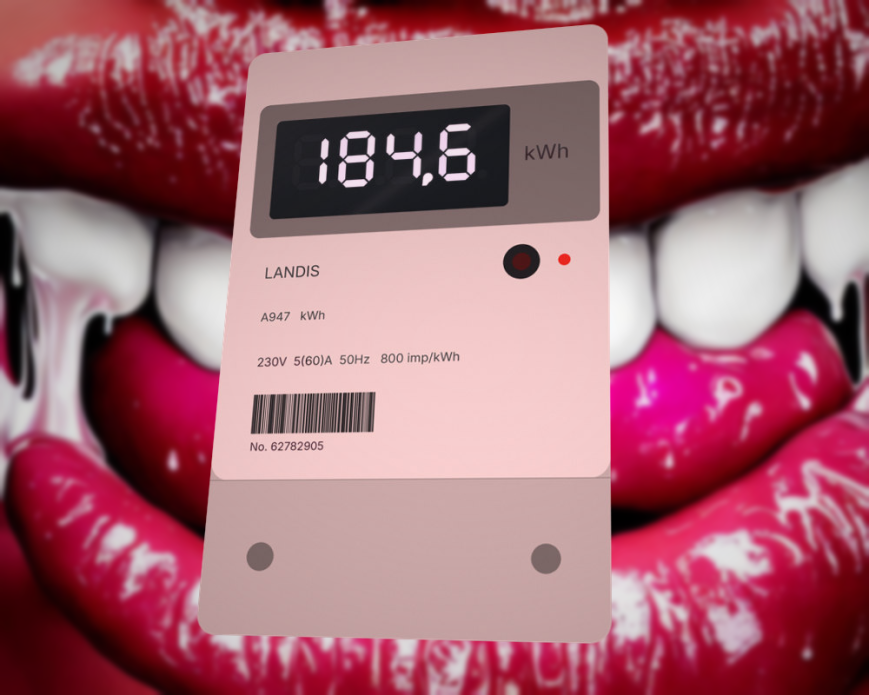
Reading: 184.6 kWh
